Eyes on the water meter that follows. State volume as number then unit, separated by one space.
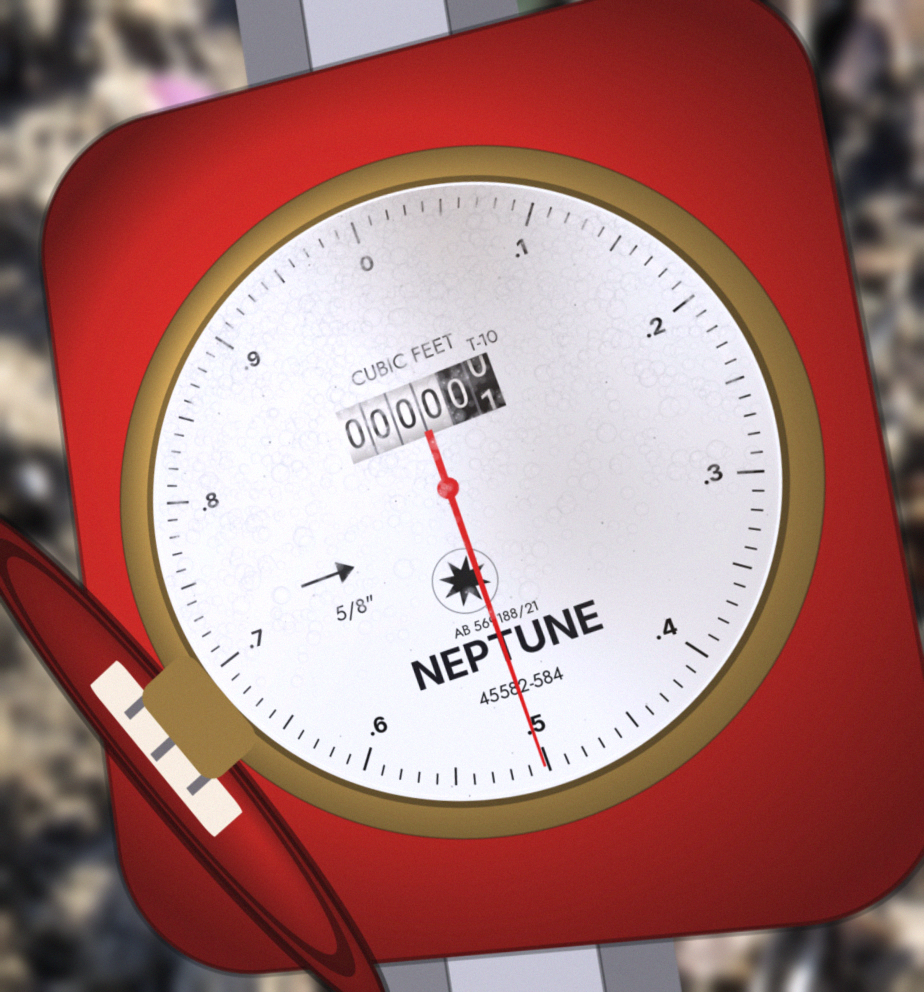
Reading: 0.50 ft³
